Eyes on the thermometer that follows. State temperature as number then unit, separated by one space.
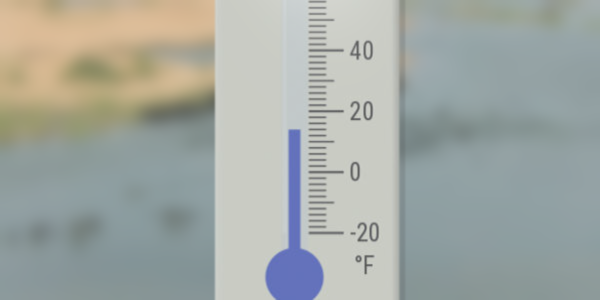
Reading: 14 °F
